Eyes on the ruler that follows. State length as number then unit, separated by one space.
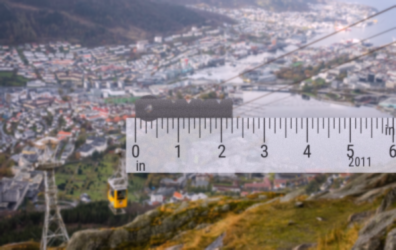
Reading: 2.25 in
